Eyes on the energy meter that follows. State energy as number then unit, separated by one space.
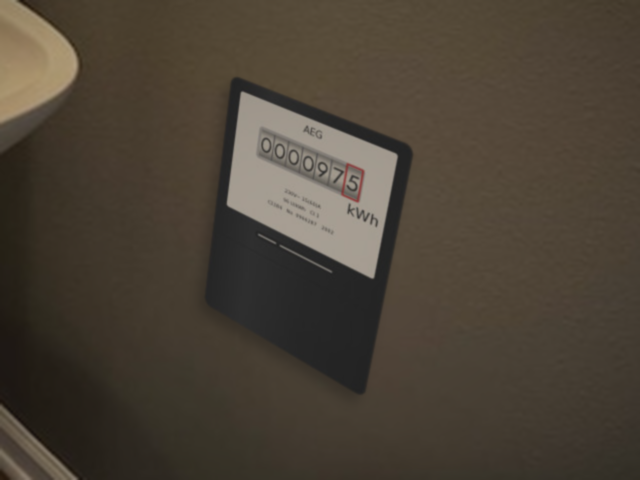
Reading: 97.5 kWh
